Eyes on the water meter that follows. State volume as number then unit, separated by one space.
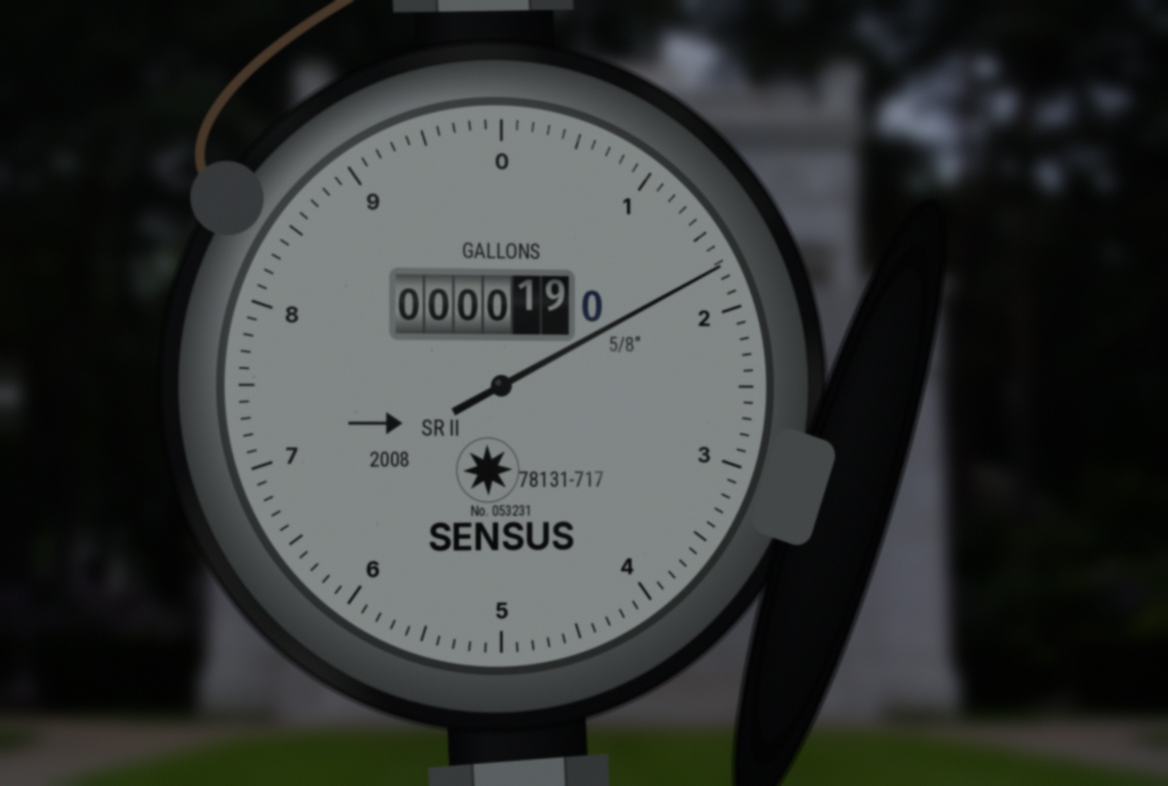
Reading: 191.7 gal
